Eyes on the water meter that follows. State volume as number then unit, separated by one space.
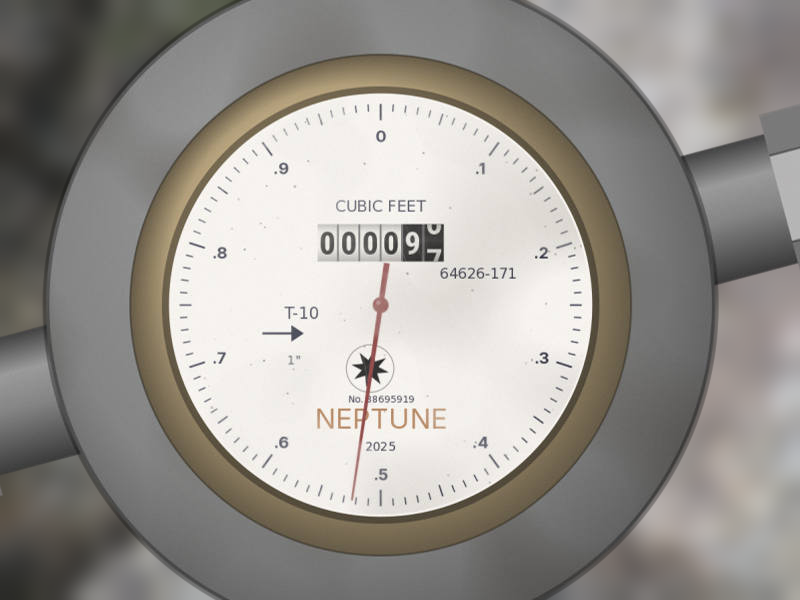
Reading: 96.52 ft³
